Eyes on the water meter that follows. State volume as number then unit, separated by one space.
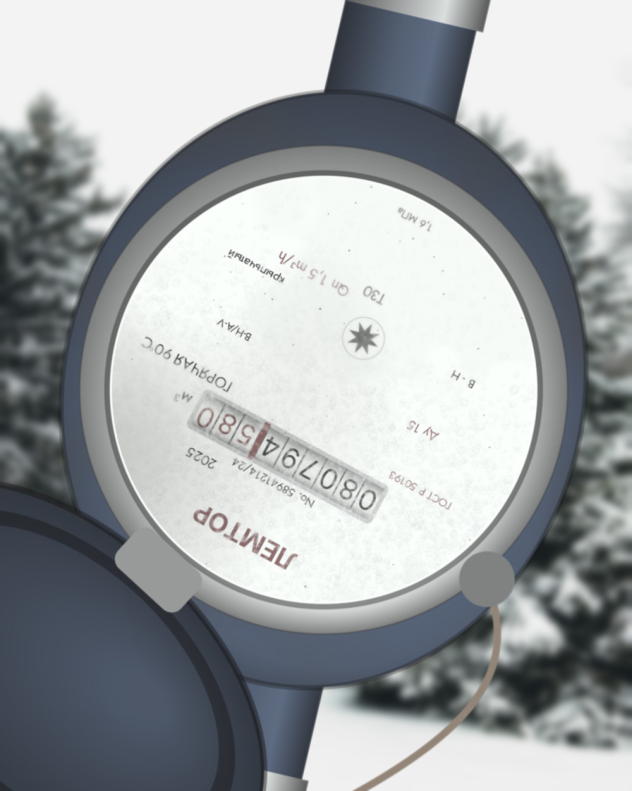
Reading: 80794.580 m³
